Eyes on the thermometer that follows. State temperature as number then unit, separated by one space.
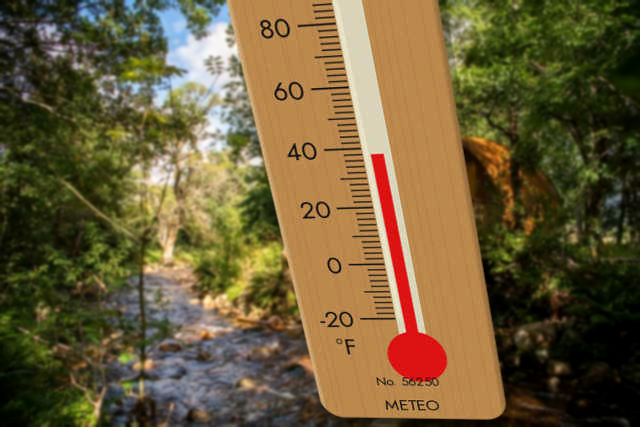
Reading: 38 °F
